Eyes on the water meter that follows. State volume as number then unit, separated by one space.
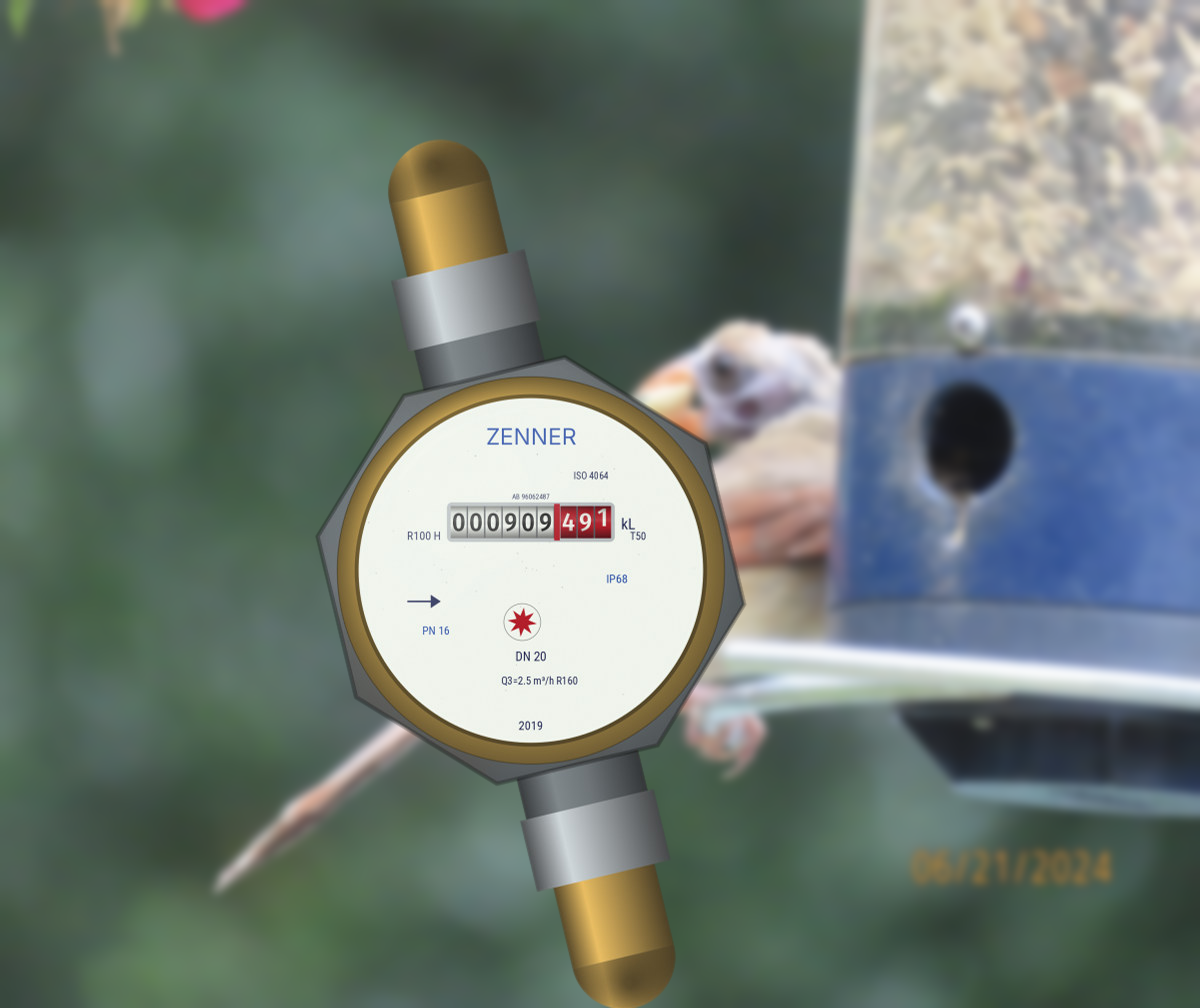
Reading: 909.491 kL
